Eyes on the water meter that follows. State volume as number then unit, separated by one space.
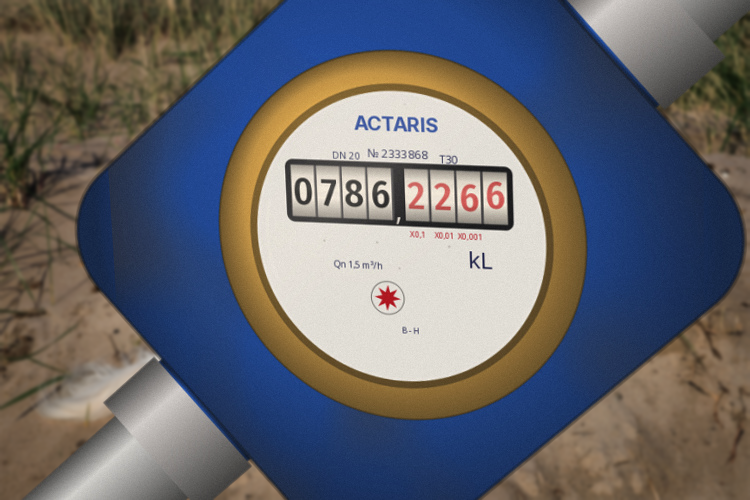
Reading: 786.2266 kL
